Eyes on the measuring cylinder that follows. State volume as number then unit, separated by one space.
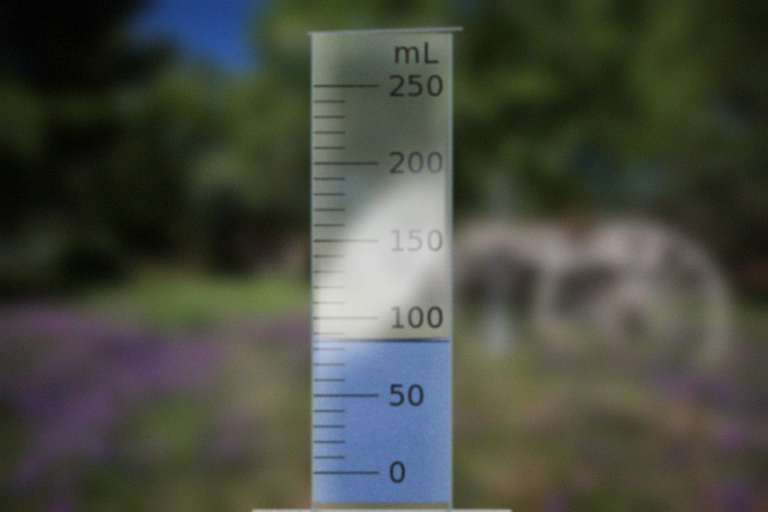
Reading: 85 mL
